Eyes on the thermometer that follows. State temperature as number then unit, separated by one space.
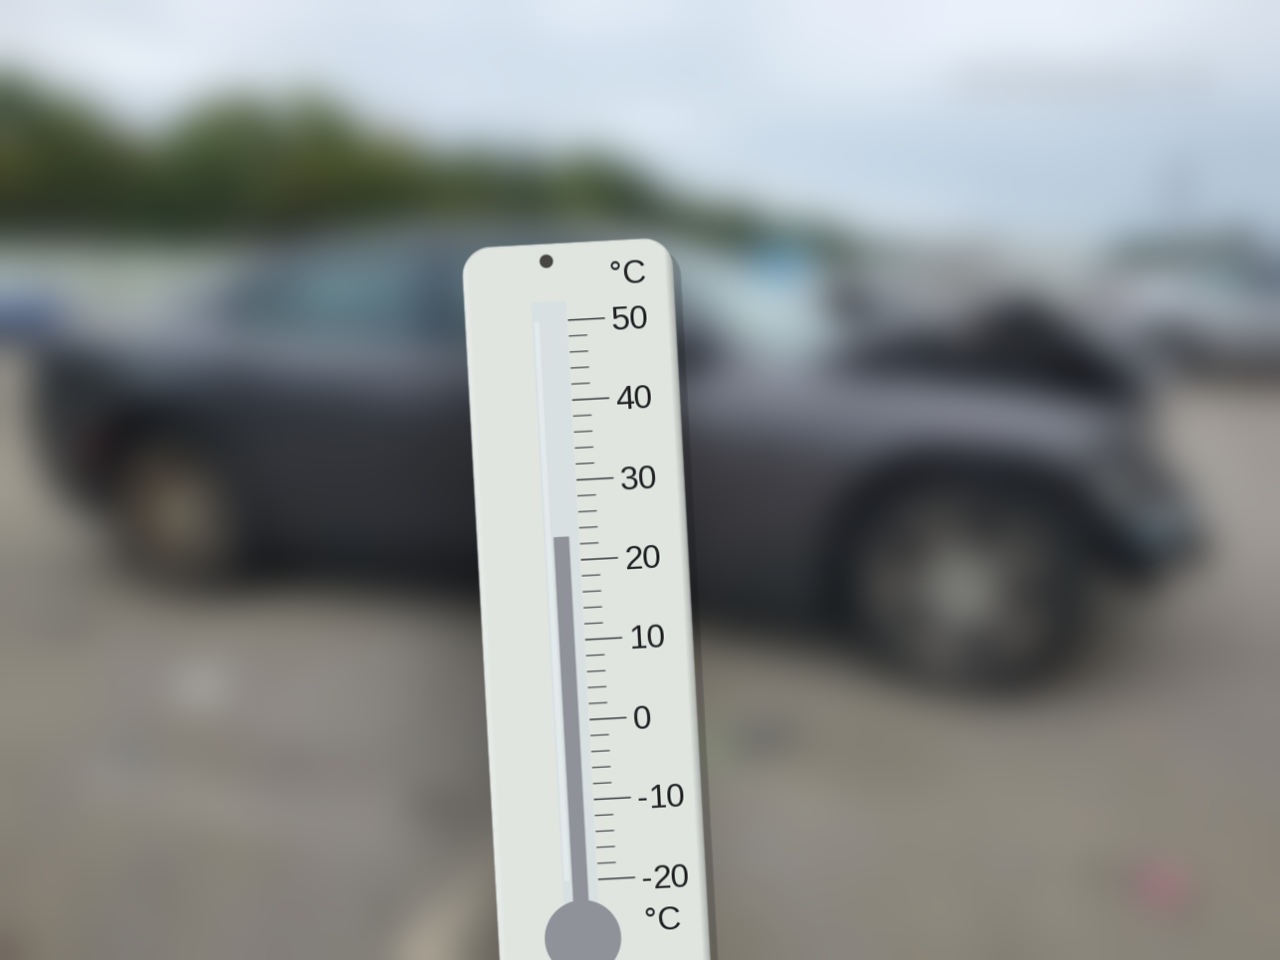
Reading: 23 °C
